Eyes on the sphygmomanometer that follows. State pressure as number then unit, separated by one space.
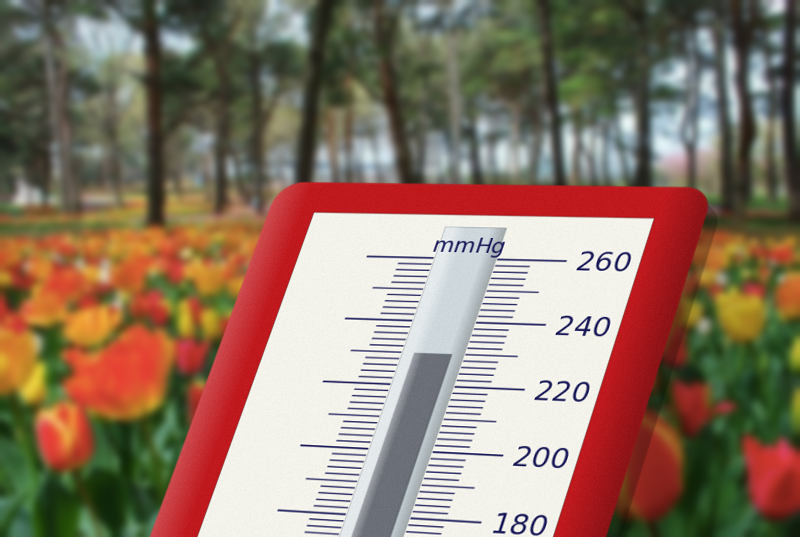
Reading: 230 mmHg
